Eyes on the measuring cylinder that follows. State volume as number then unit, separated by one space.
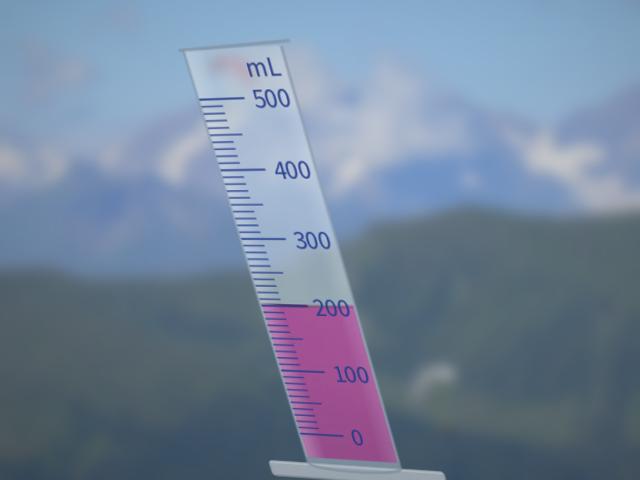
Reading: 200 mL
